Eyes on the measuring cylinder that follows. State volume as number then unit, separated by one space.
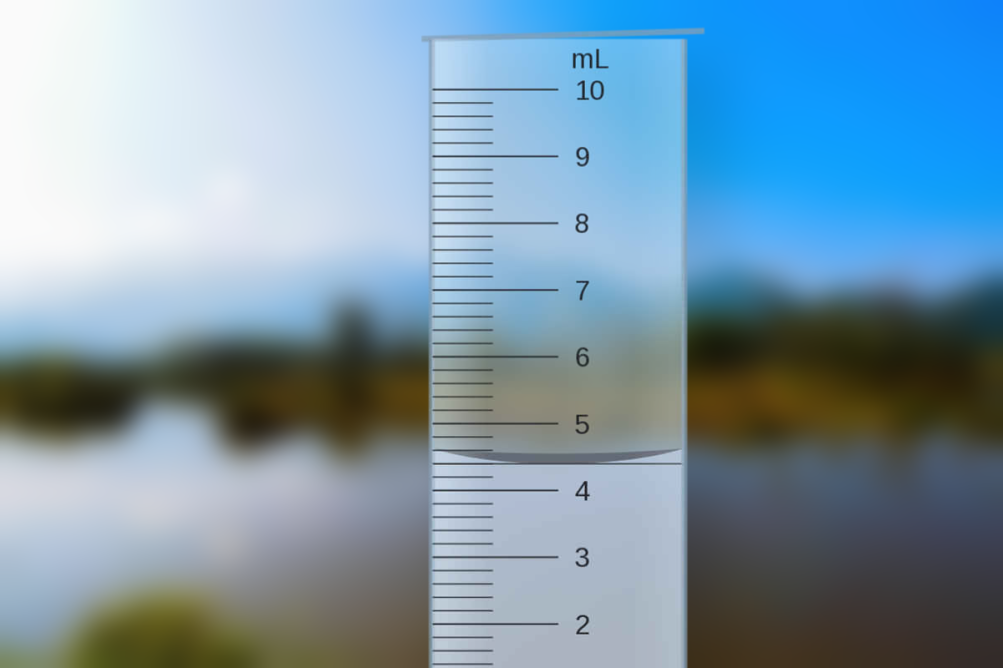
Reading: 4.4 mL
